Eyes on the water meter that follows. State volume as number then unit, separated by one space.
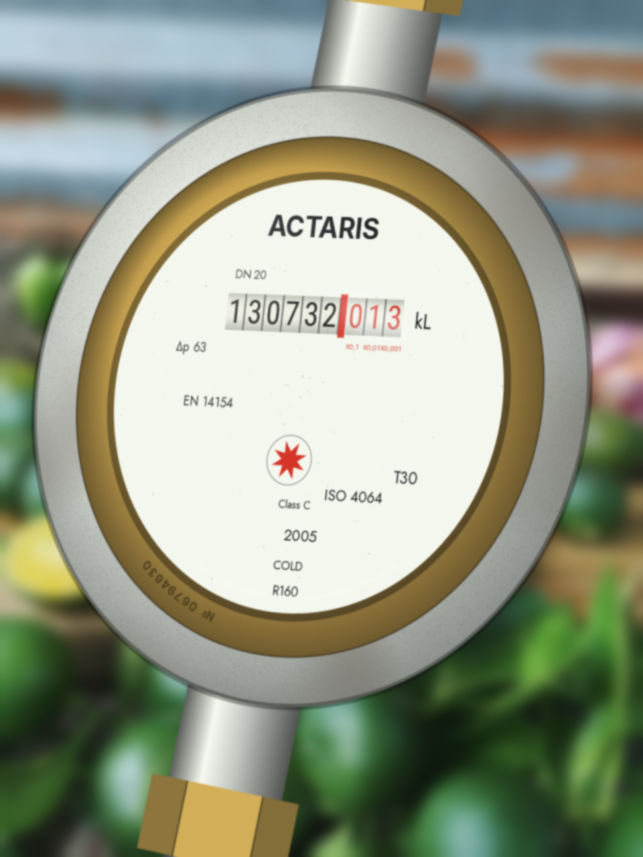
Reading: 130732.013 kL
